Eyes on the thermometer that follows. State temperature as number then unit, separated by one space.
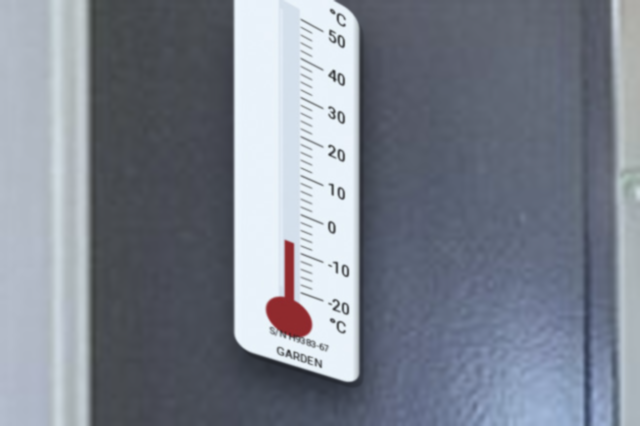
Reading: -8 °C
